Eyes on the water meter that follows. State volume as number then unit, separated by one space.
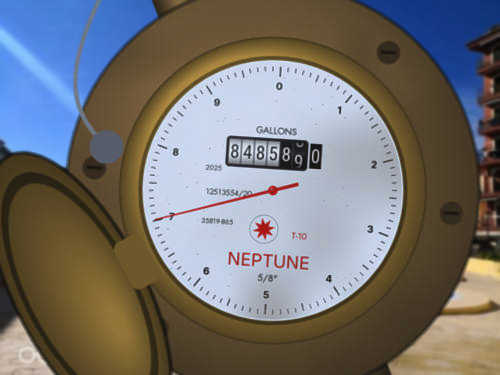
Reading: 8485887.0 gal
